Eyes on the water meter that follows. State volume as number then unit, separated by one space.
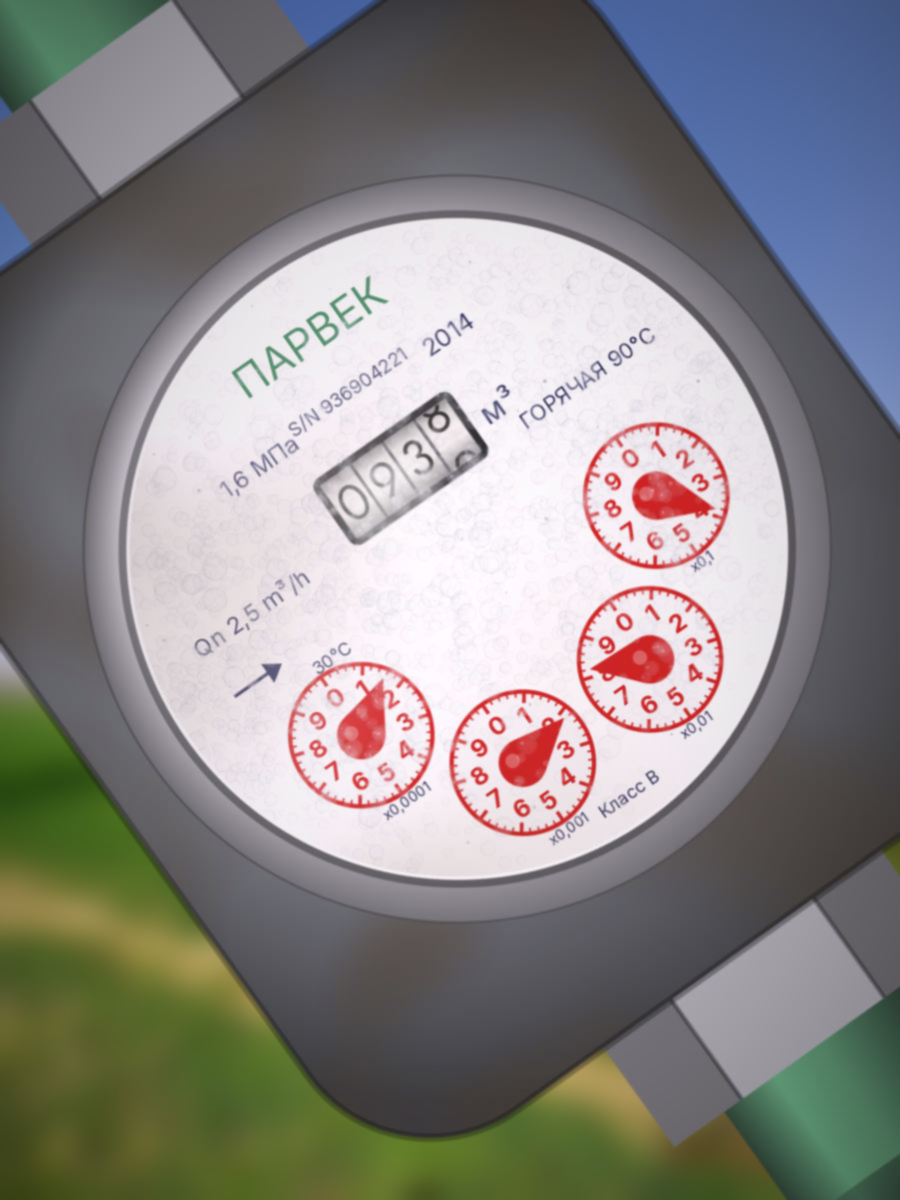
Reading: 938.3821 m³
